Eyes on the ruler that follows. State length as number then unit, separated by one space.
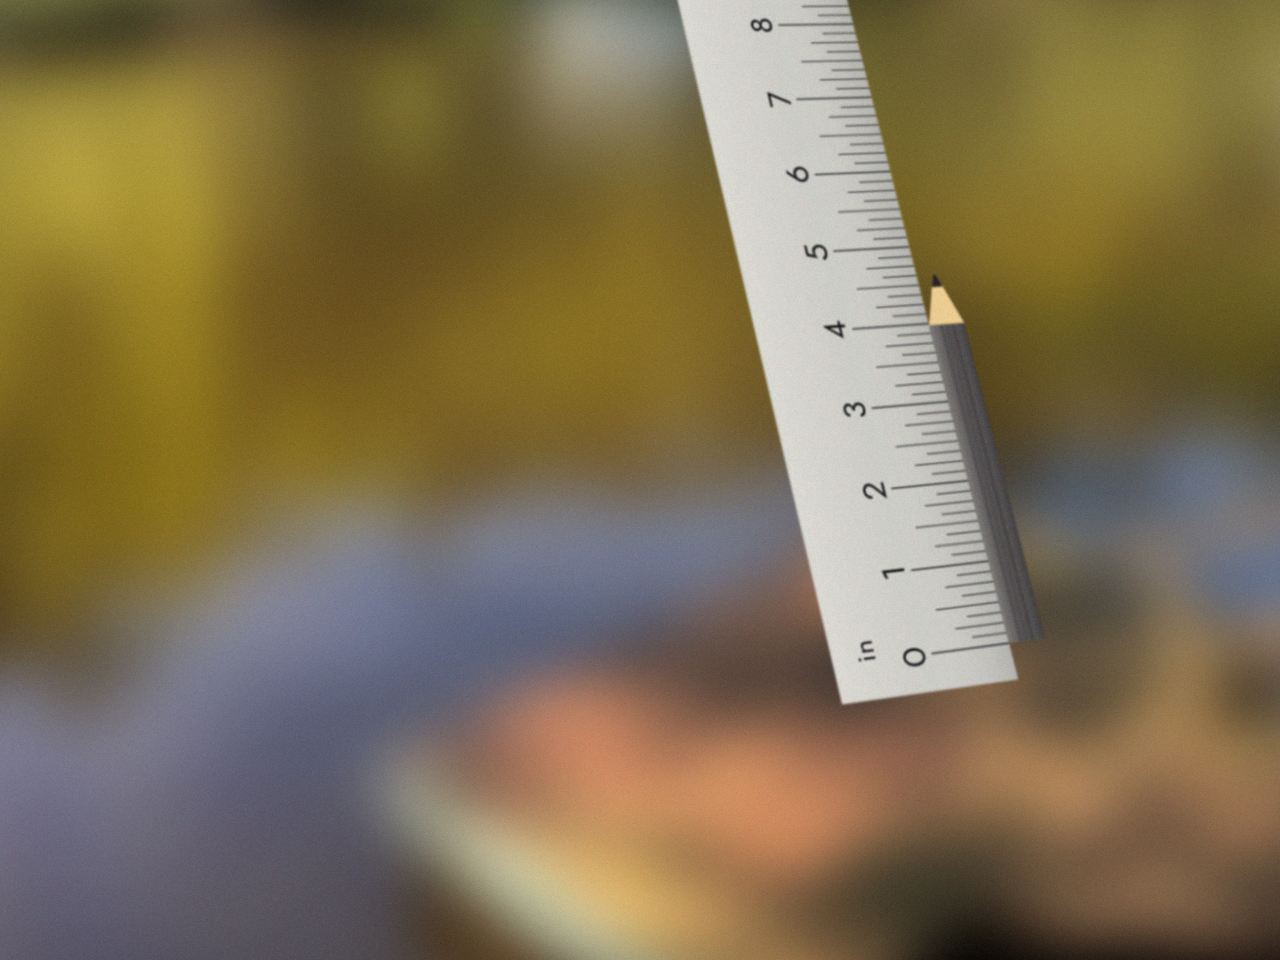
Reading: 4.625 in
